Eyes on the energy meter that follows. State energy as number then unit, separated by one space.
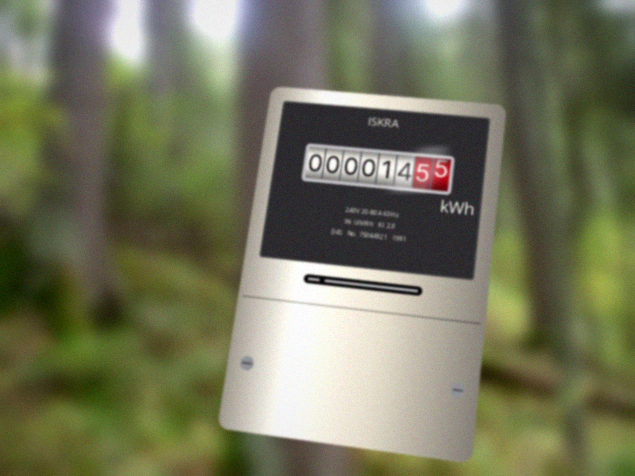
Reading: 14.55 kWh
